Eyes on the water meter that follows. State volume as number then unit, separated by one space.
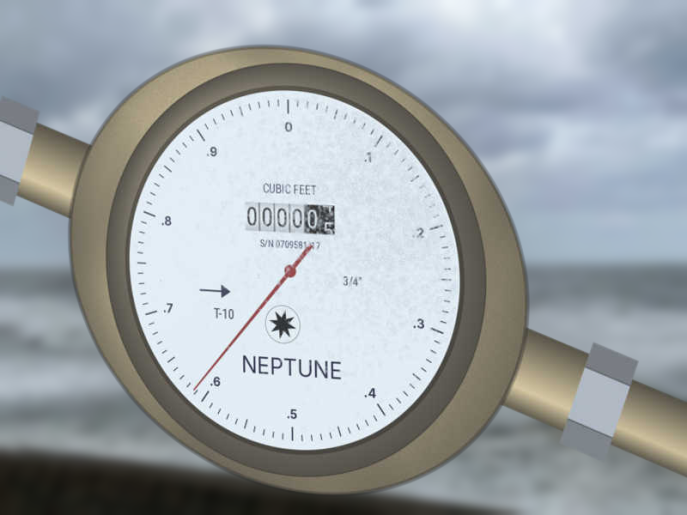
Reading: 4.61 ft³
